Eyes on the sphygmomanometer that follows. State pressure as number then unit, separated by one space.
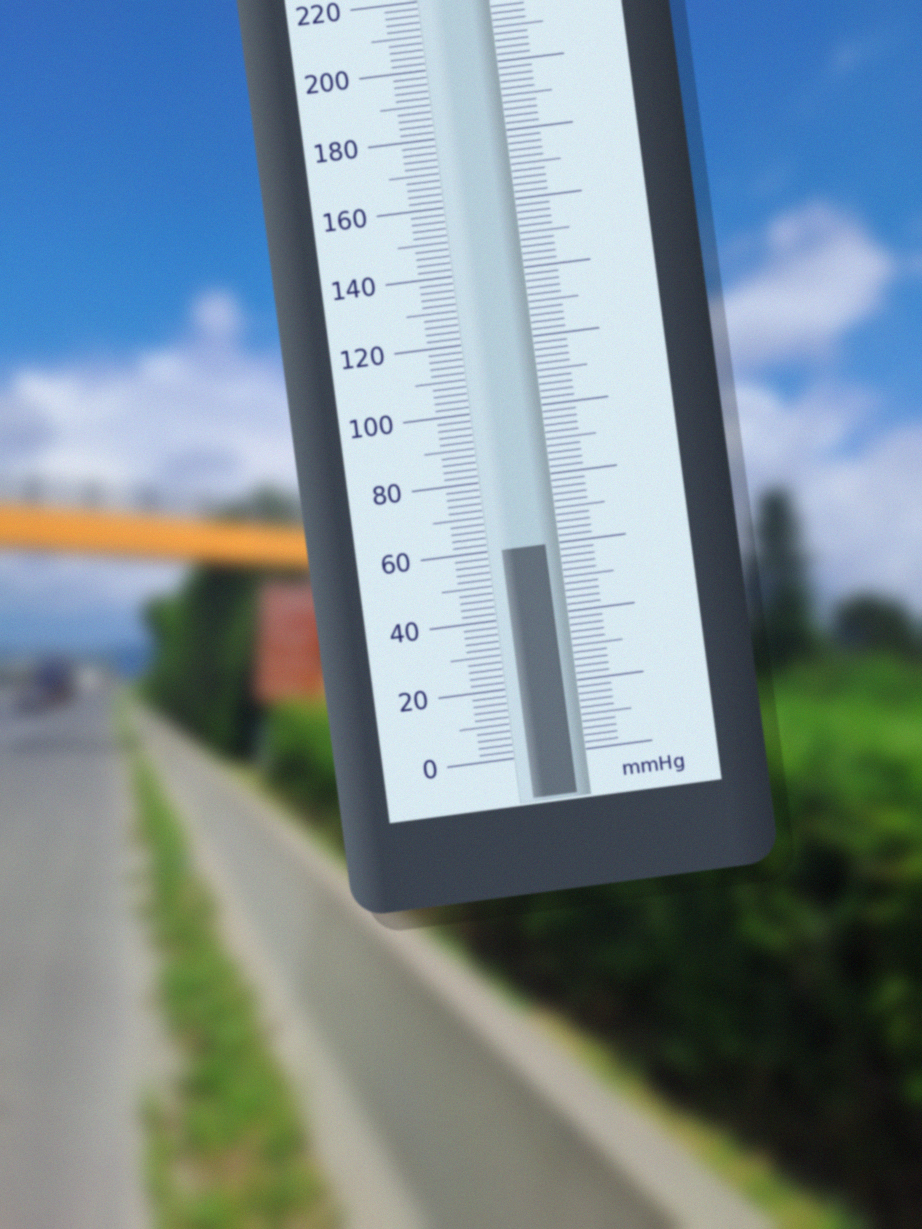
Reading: 60 mmHg
